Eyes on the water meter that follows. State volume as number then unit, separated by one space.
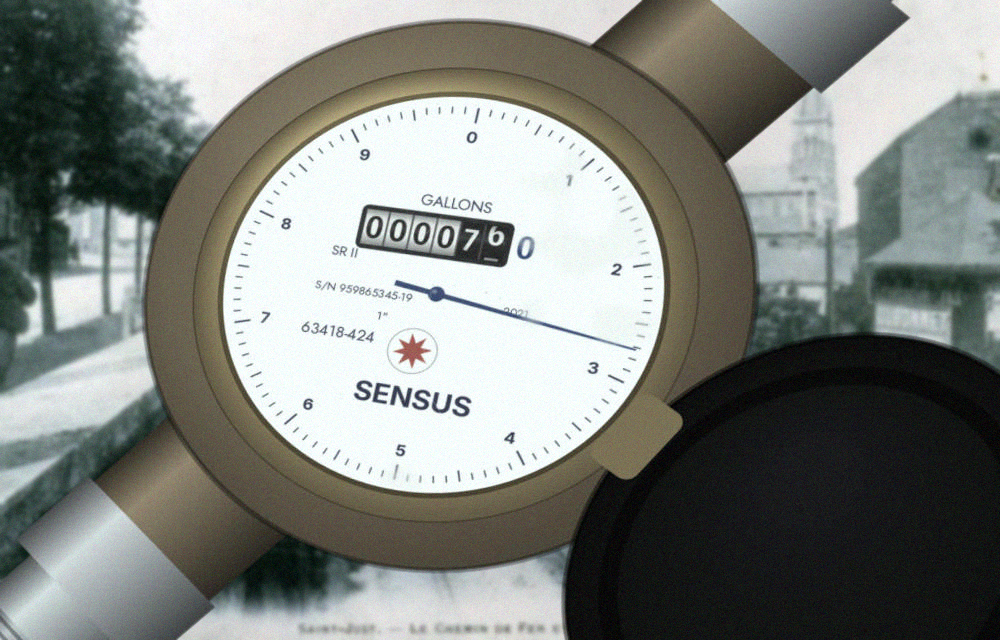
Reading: 762.7 gal
